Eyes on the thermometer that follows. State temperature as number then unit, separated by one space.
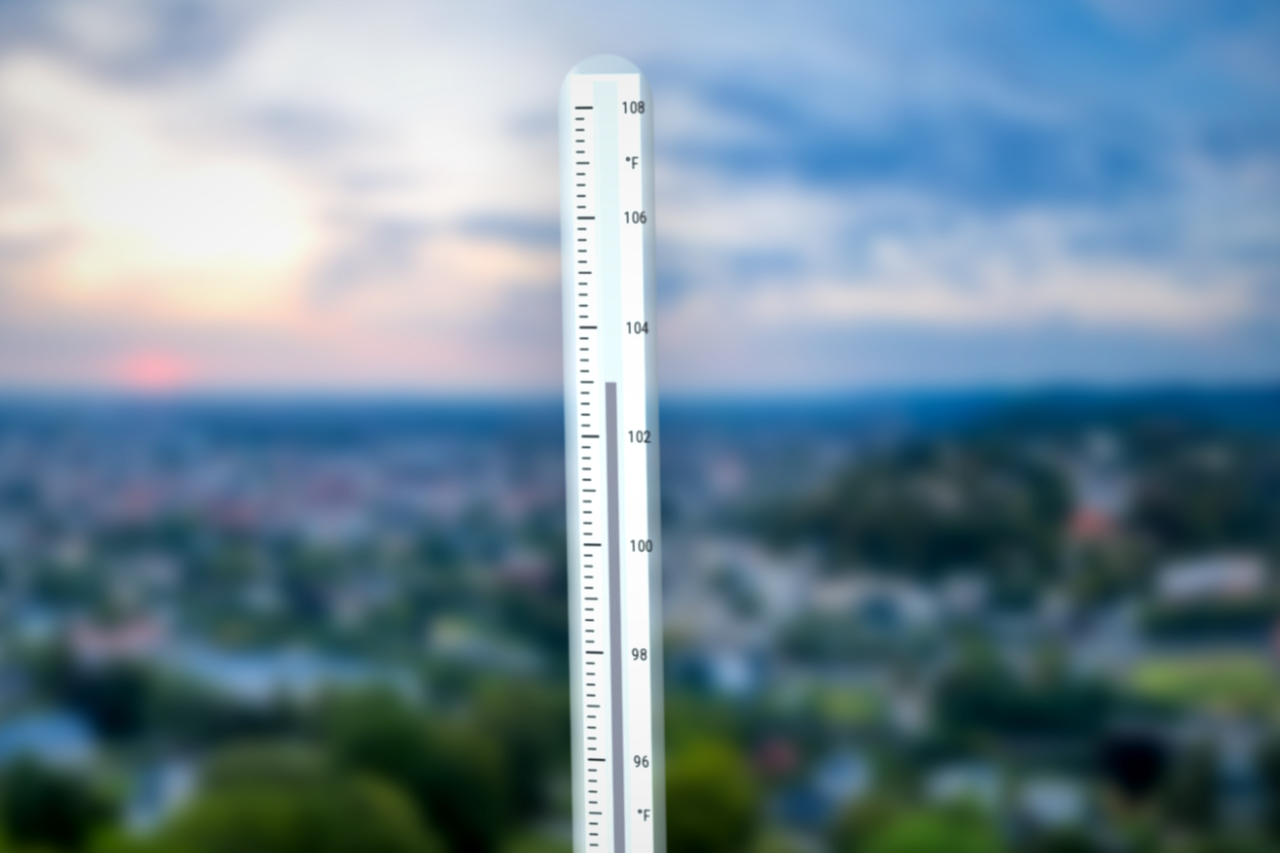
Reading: 103 °F
